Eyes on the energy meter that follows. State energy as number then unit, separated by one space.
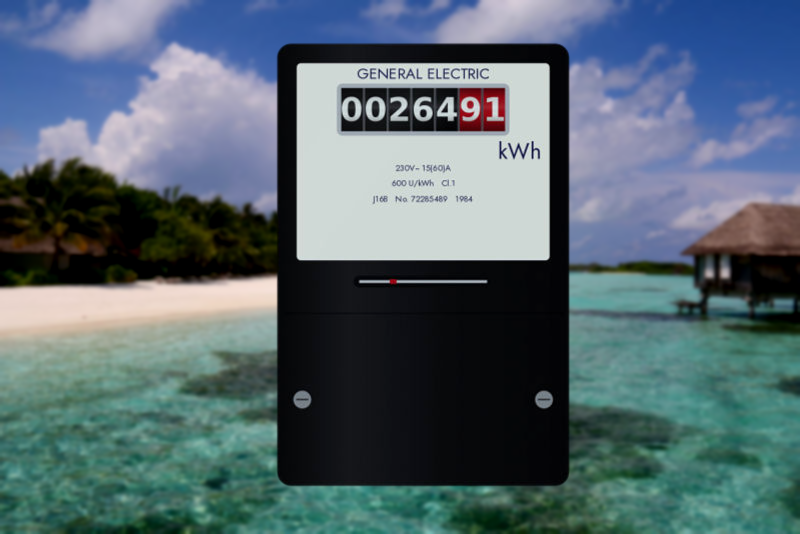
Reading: 264.91 kWh
